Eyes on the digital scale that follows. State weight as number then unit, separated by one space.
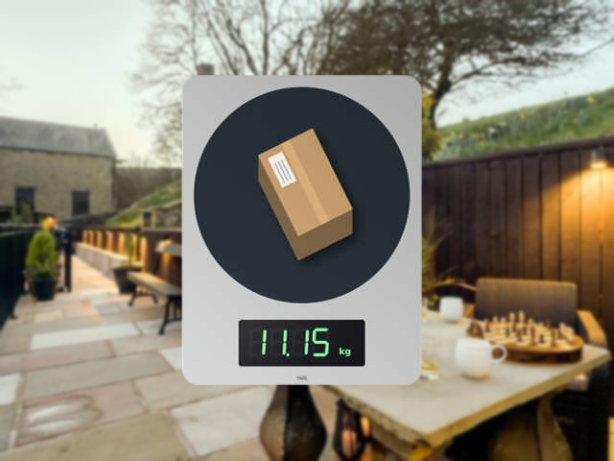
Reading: 11.15 kg
